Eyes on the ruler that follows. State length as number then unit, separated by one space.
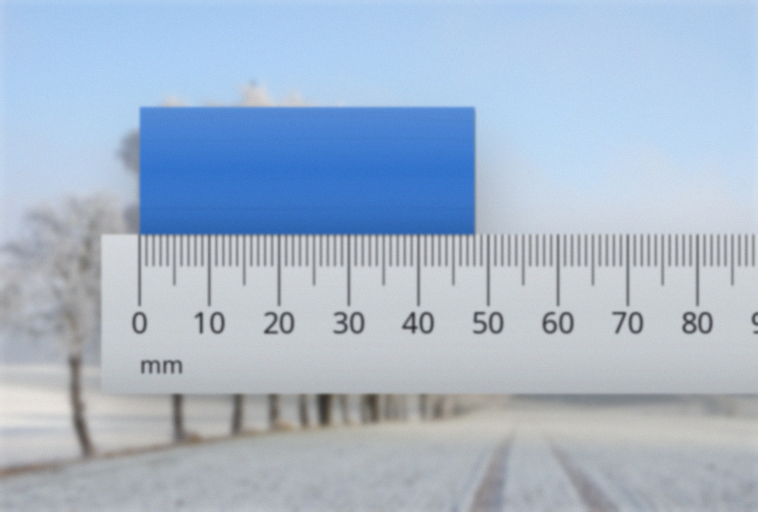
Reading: 48 mm
